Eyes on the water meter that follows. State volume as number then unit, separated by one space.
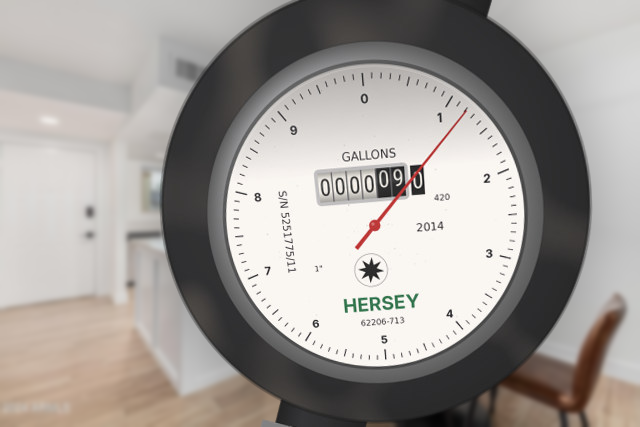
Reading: 91.2 gal
